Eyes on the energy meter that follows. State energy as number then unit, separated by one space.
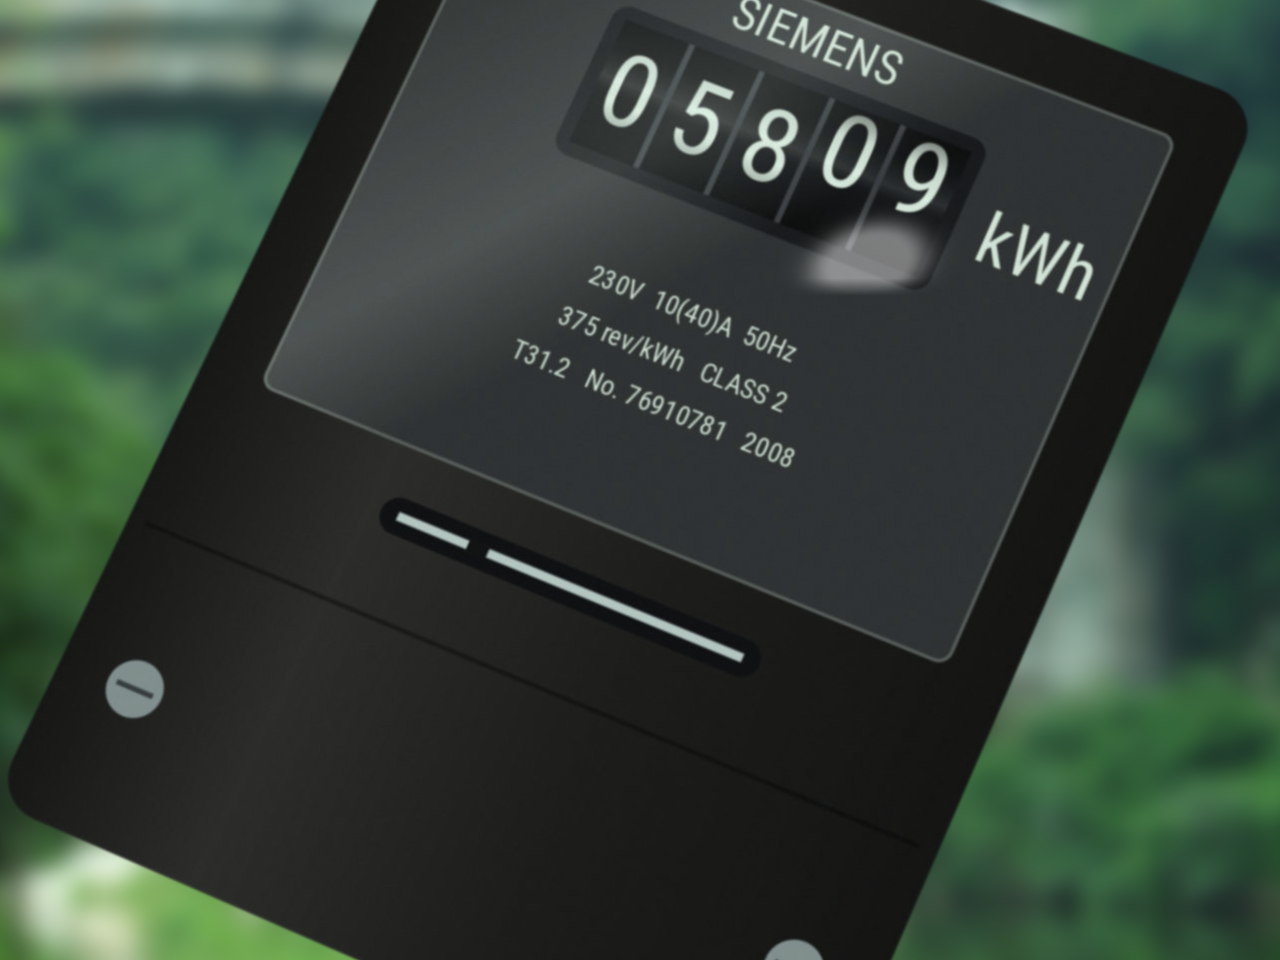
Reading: 5809 kWh
